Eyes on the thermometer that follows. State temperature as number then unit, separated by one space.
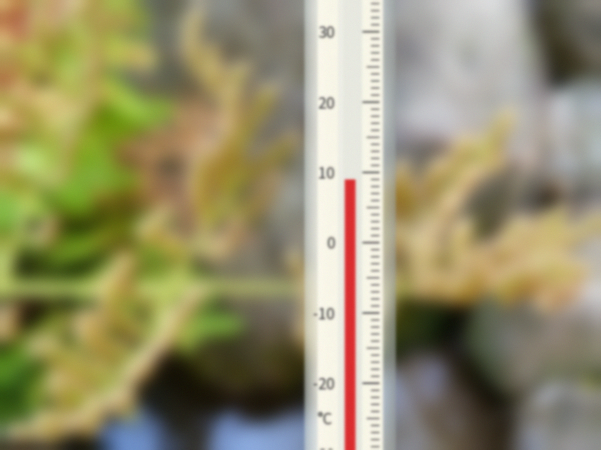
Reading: 9 °C
